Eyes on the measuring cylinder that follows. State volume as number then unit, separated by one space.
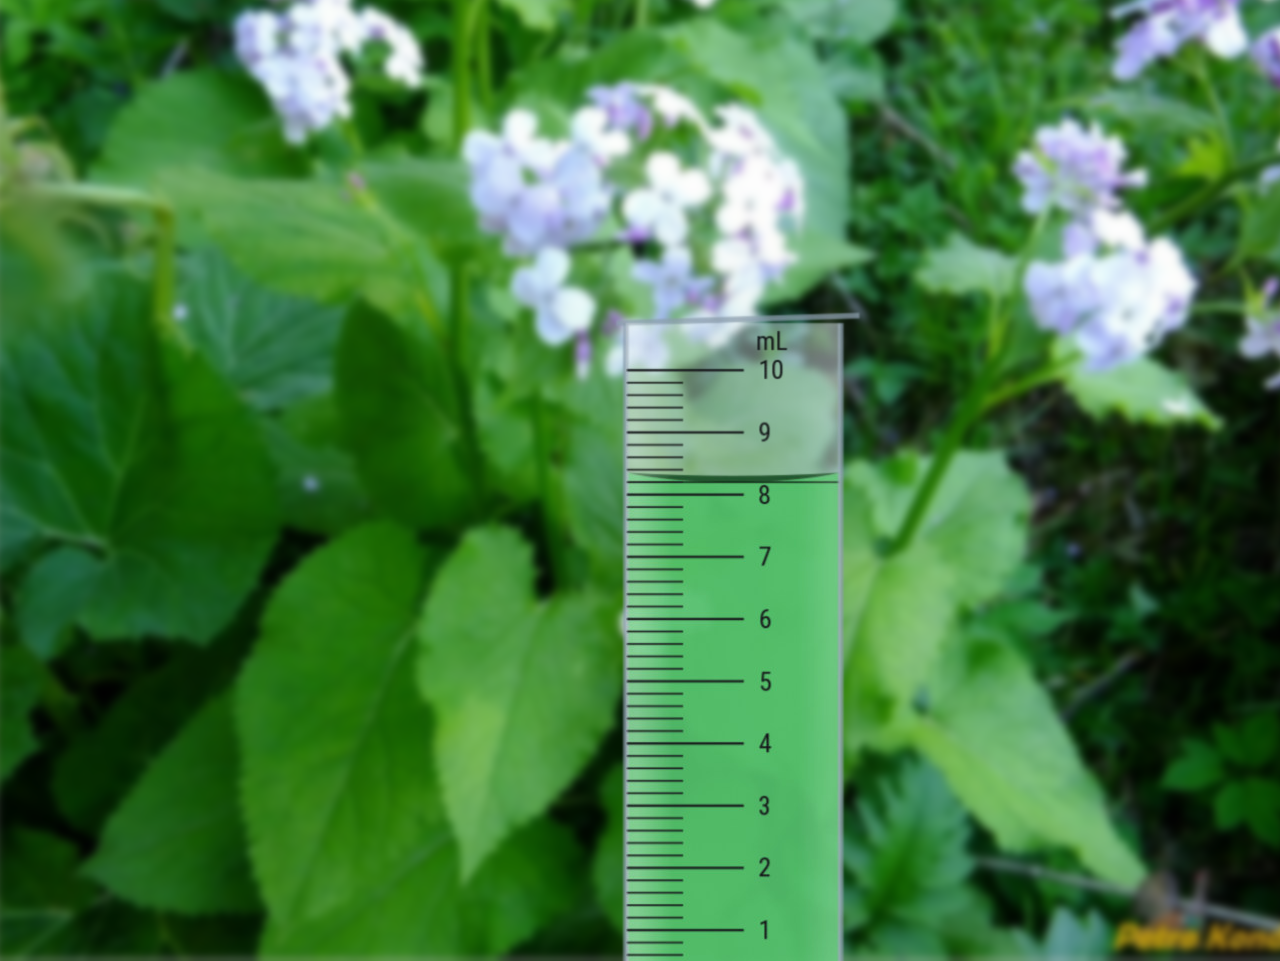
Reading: 8.2 mL
